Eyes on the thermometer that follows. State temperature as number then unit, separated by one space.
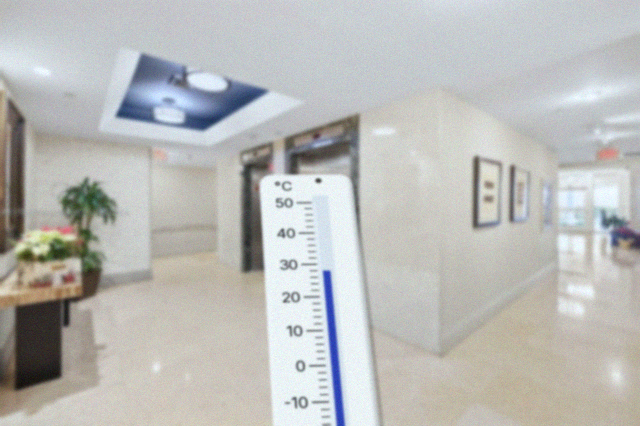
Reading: 28 °C
